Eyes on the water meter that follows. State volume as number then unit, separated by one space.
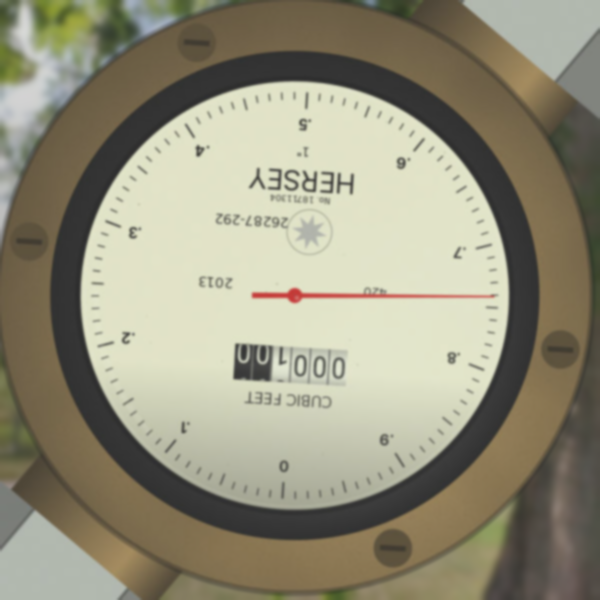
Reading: 99.74 ft³
